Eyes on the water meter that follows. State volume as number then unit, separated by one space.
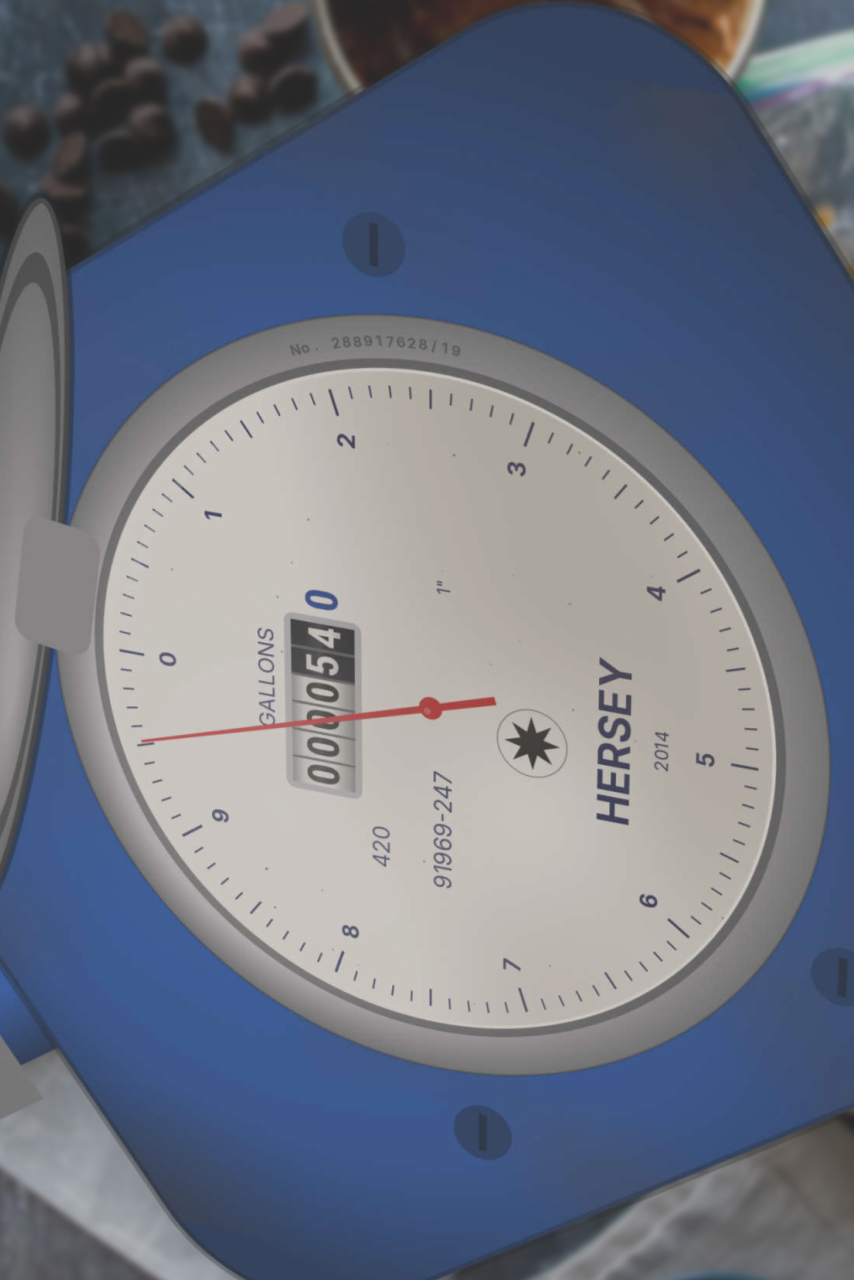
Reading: 539.5 gal
